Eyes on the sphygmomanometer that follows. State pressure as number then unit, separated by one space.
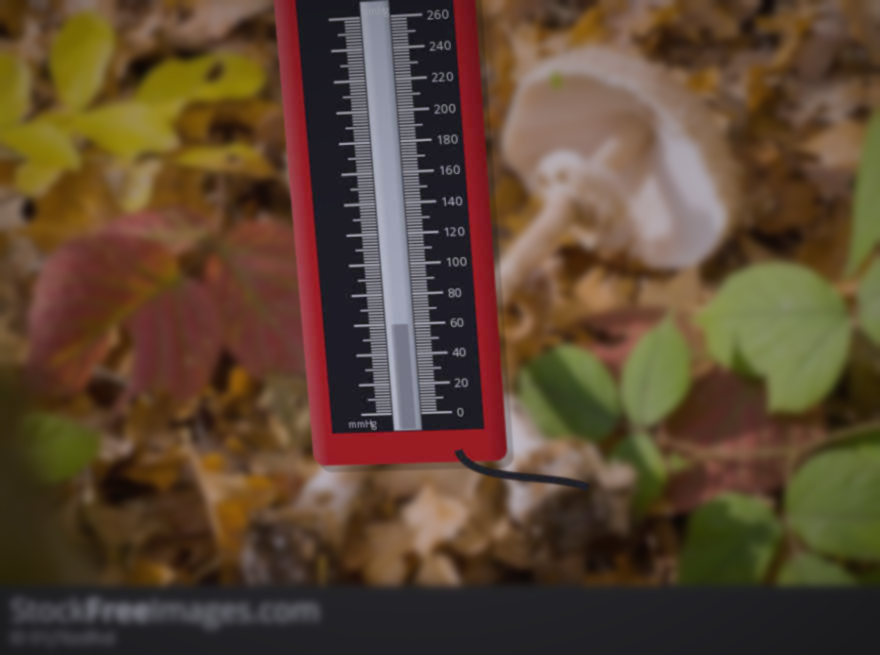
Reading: 60 mmHg
